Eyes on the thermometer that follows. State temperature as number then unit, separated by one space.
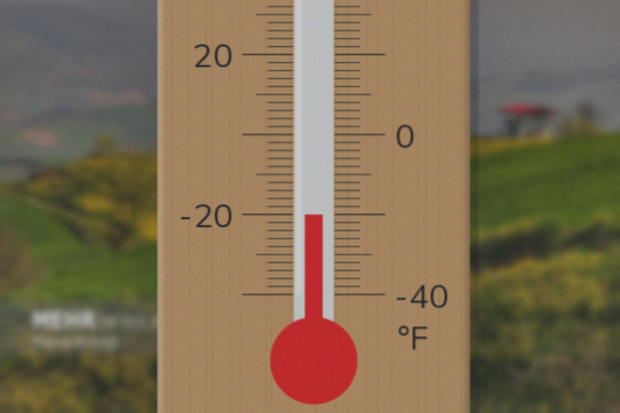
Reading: -20 °F
